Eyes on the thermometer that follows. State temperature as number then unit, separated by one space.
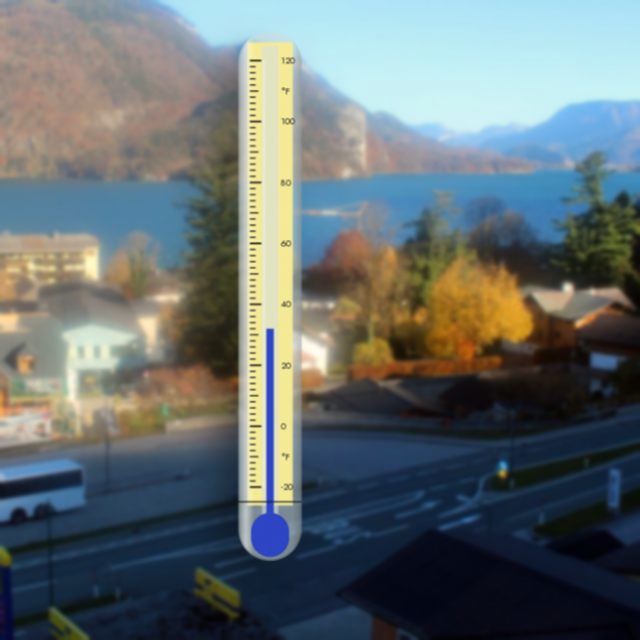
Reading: 32 °F
